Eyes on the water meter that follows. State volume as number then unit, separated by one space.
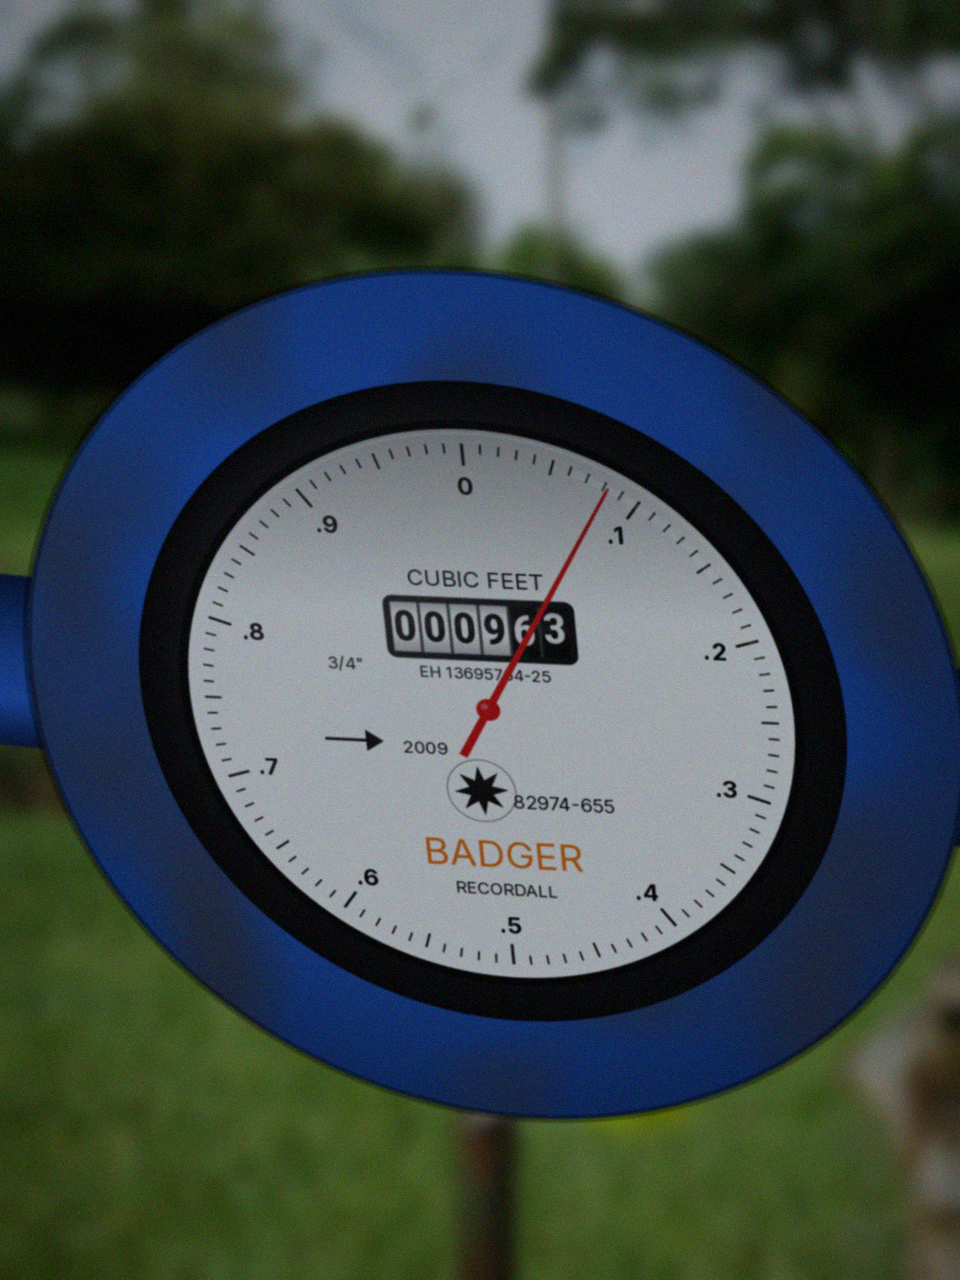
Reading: 963.08 ft³
